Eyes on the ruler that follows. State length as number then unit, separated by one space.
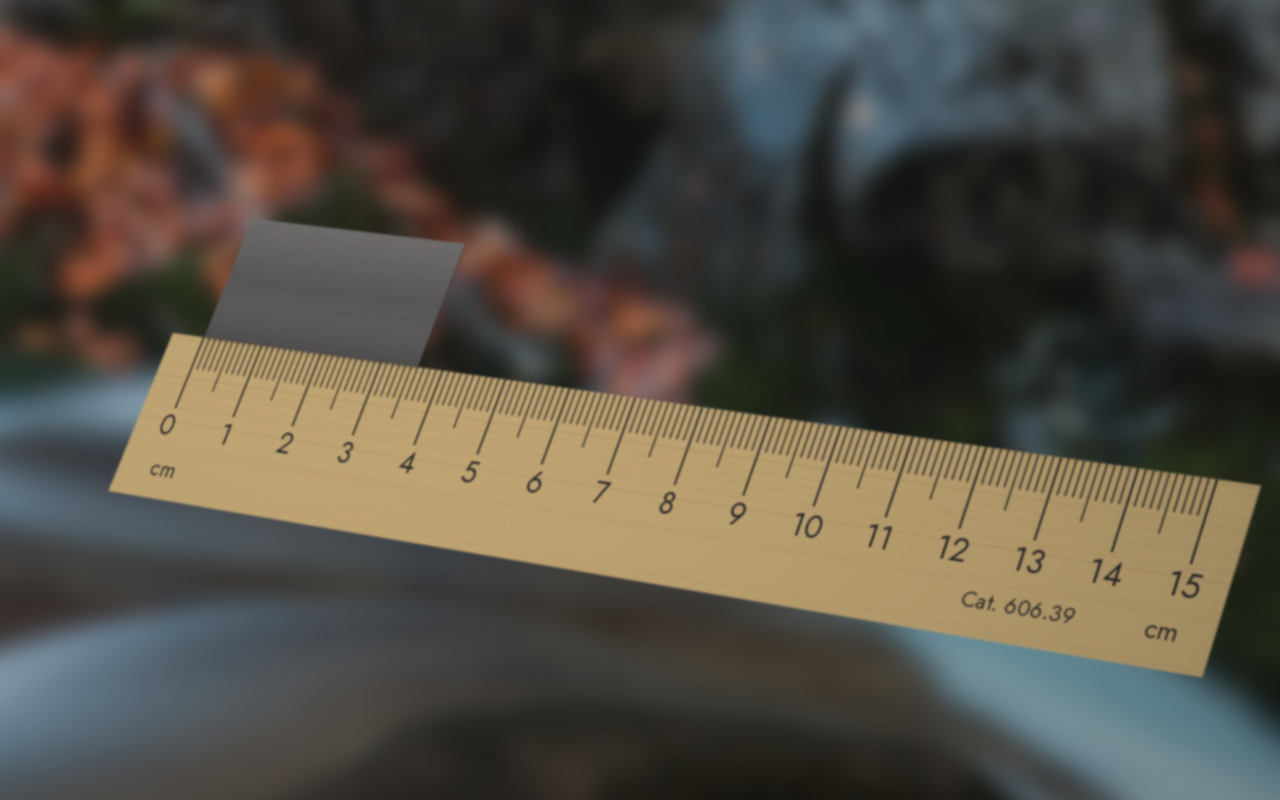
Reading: 3.6 cm
